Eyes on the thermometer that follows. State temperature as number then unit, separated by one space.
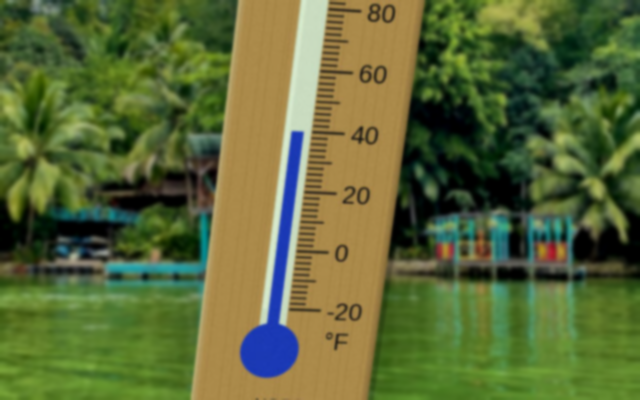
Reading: 40 °F
